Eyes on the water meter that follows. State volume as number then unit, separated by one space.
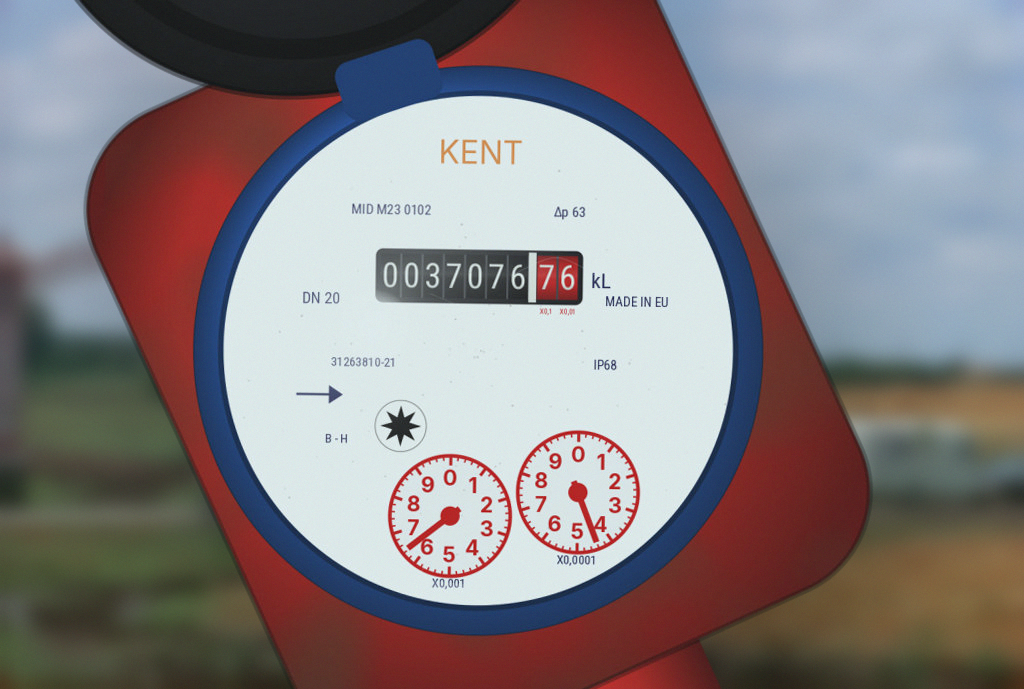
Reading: 37076.7664 kL
